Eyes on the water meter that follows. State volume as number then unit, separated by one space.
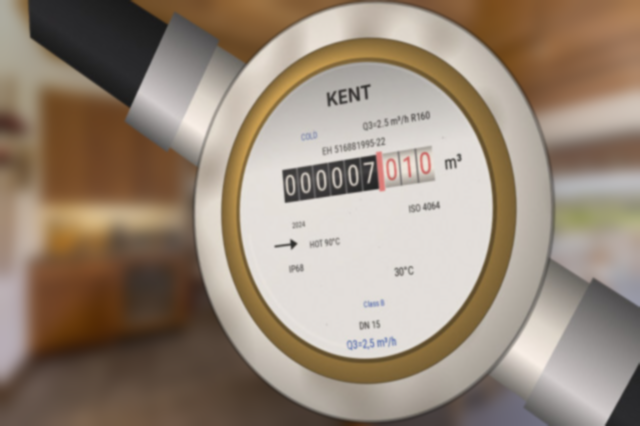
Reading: 7.010 m³
